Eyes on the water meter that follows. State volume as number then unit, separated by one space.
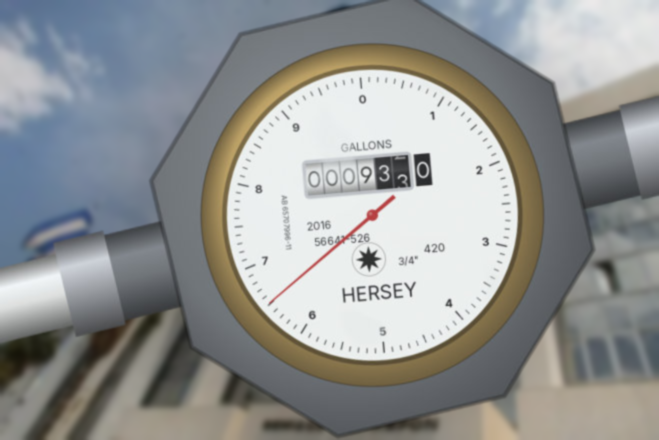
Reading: 9326.5 gal
